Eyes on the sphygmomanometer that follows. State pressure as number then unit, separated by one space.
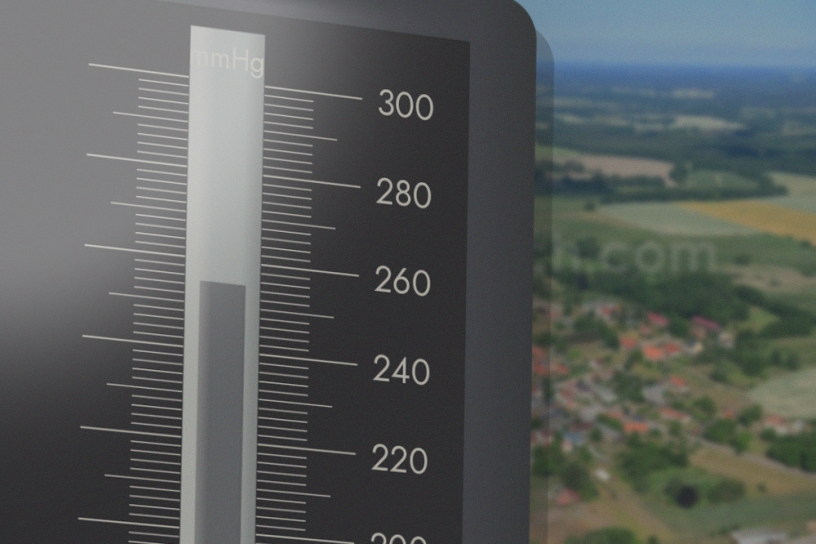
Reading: 255 mmHg
